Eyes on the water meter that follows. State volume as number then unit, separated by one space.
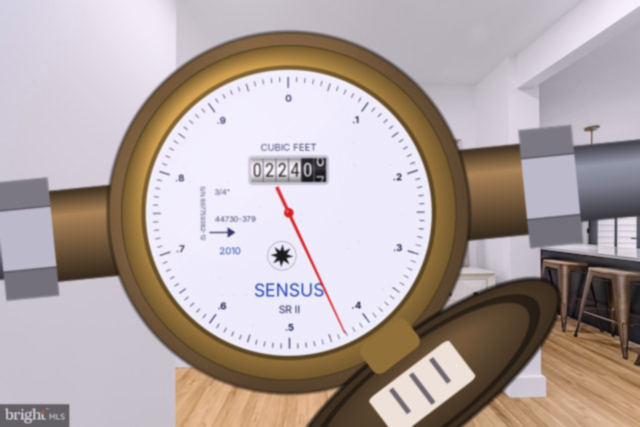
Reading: 22406.43 ft³
